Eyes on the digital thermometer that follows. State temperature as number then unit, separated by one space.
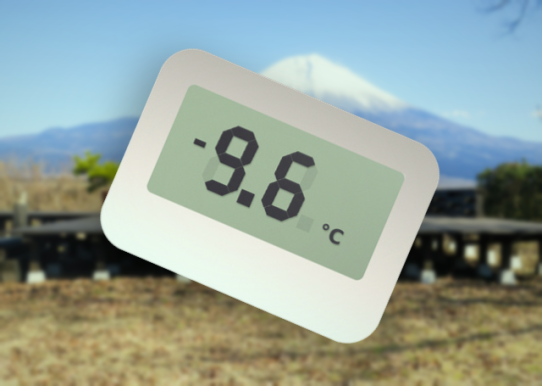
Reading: -9.6 °C
